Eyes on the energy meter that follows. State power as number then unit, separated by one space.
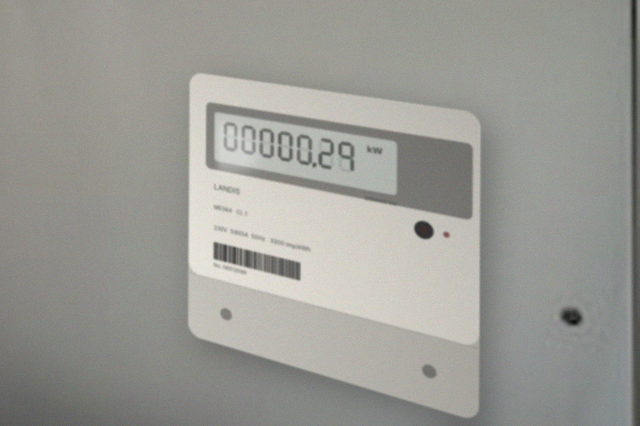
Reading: 0.29 kW
